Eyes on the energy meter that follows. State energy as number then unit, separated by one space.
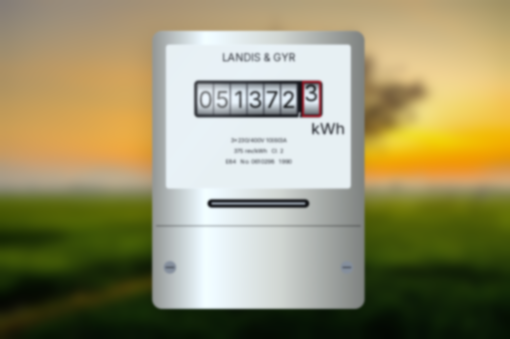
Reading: 51372.3 kWh
